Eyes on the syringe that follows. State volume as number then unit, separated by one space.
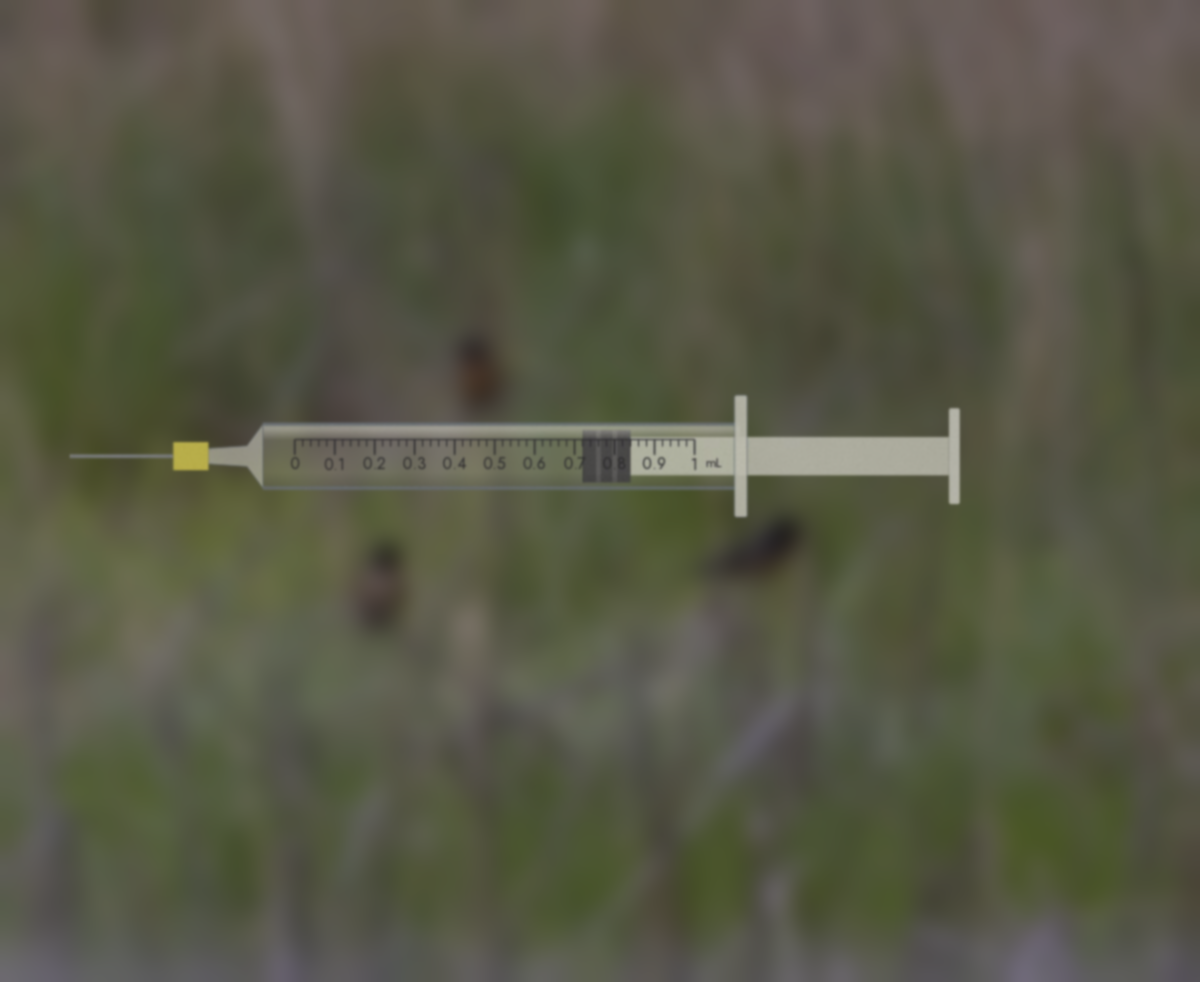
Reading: 0.72 mL
